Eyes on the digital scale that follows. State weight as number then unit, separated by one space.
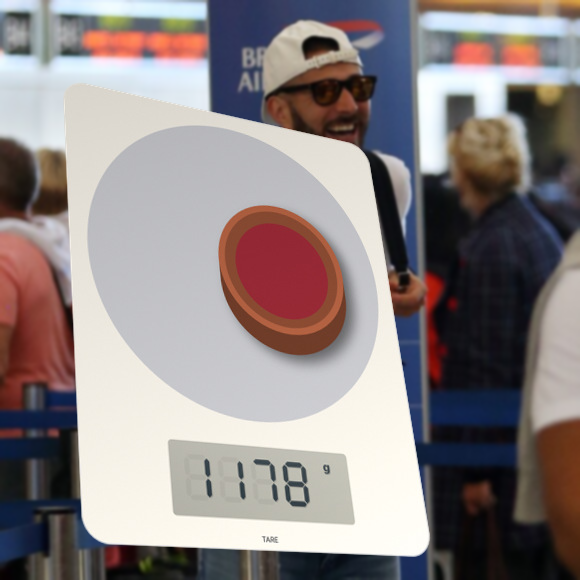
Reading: 1178 g
